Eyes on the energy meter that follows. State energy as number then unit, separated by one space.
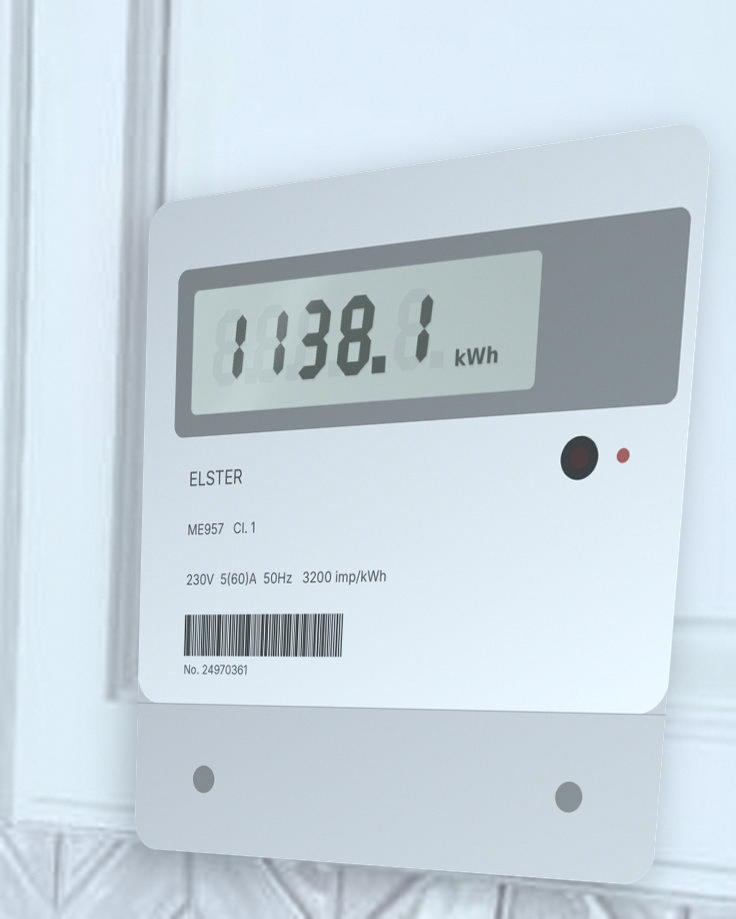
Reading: 1138.1 kWh
